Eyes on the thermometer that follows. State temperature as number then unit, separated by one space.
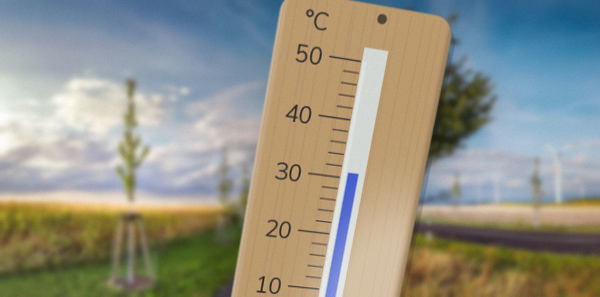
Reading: 31 °C
